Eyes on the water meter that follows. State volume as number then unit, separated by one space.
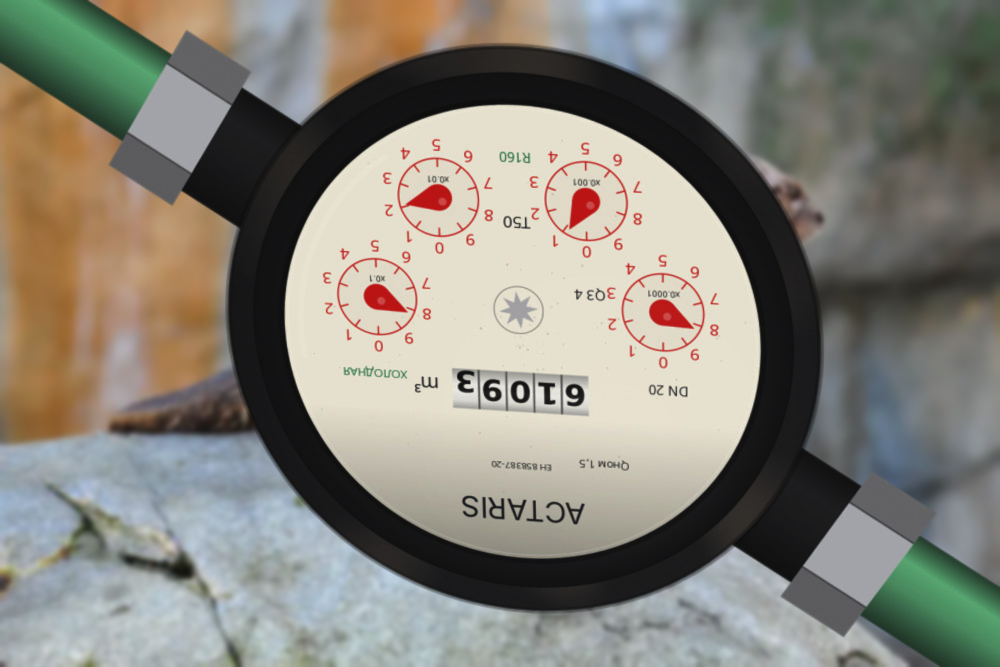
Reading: 61092.8208 m³
